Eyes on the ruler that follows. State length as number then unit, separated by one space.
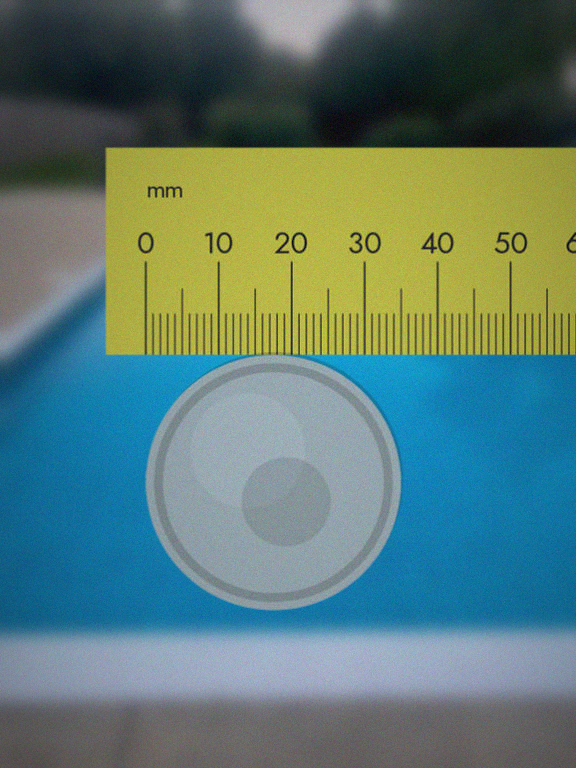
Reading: 35 mm
